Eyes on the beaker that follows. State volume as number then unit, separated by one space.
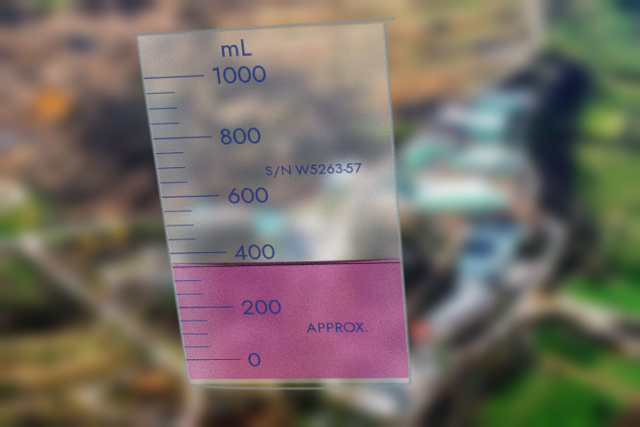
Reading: 350 mL
